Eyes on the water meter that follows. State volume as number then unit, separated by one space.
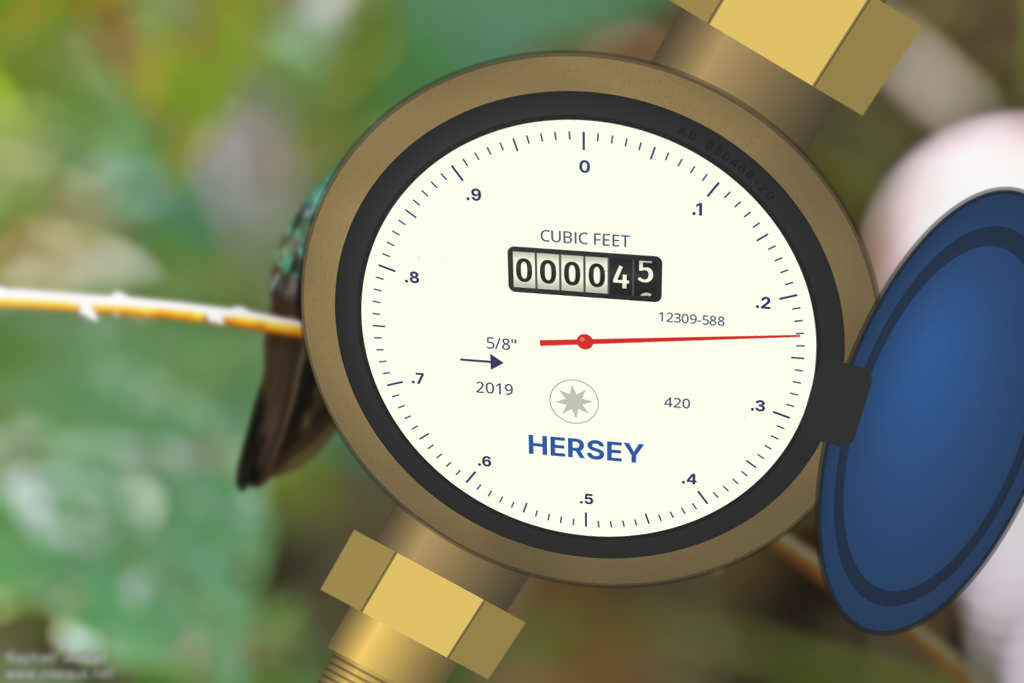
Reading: 45.23 ft³
